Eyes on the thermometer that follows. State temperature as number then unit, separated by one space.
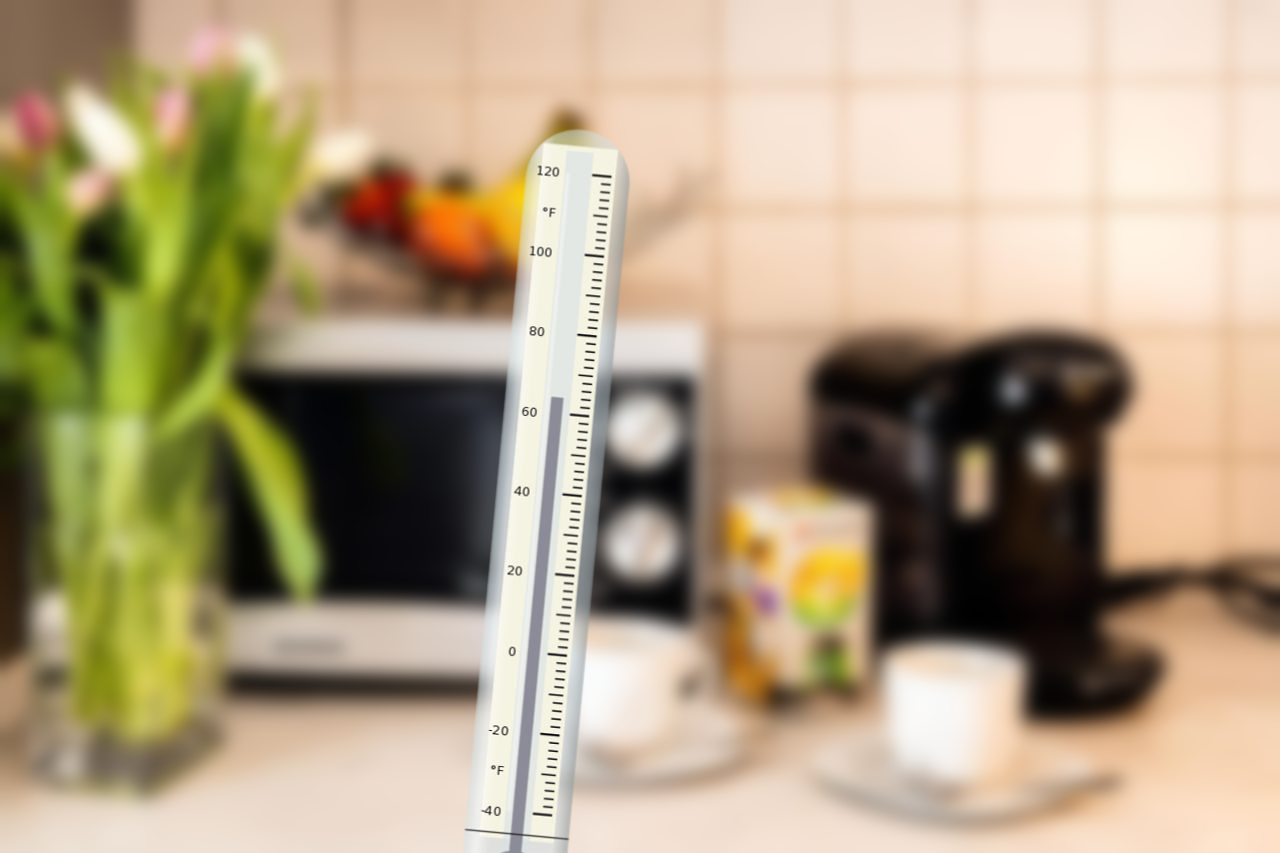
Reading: 64 °F
